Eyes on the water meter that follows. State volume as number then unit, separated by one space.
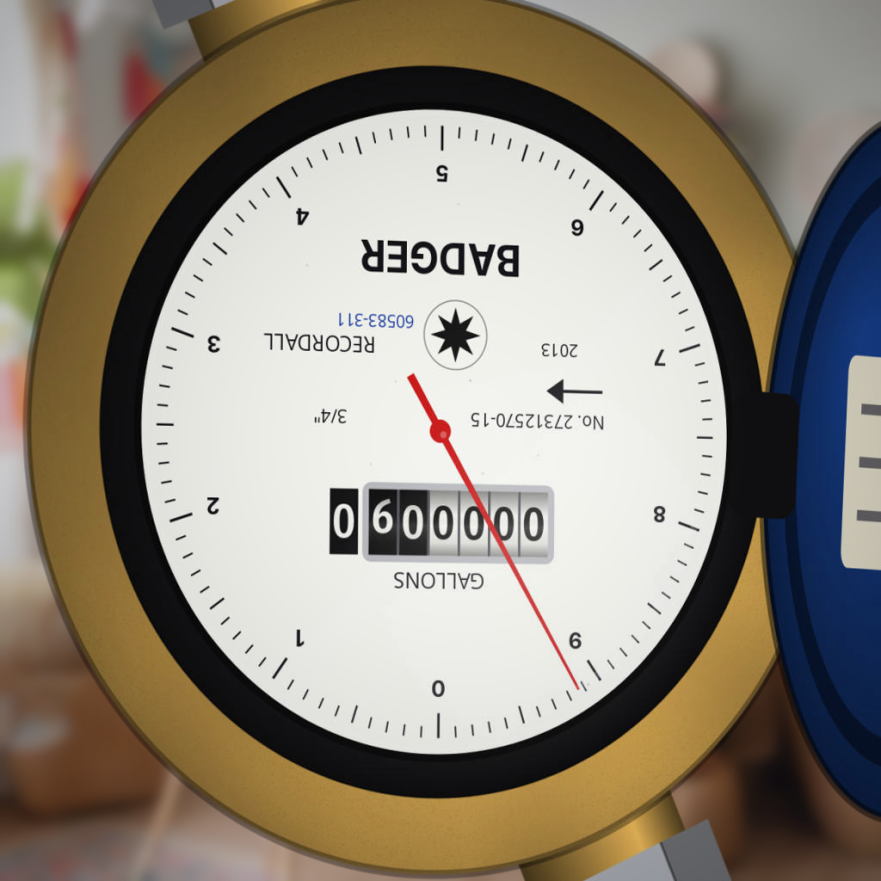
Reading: 89.1 gal
